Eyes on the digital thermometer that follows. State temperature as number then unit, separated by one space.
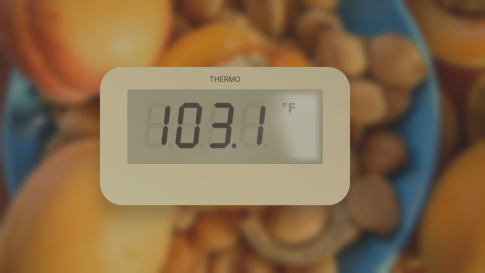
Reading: 103.1 °F
